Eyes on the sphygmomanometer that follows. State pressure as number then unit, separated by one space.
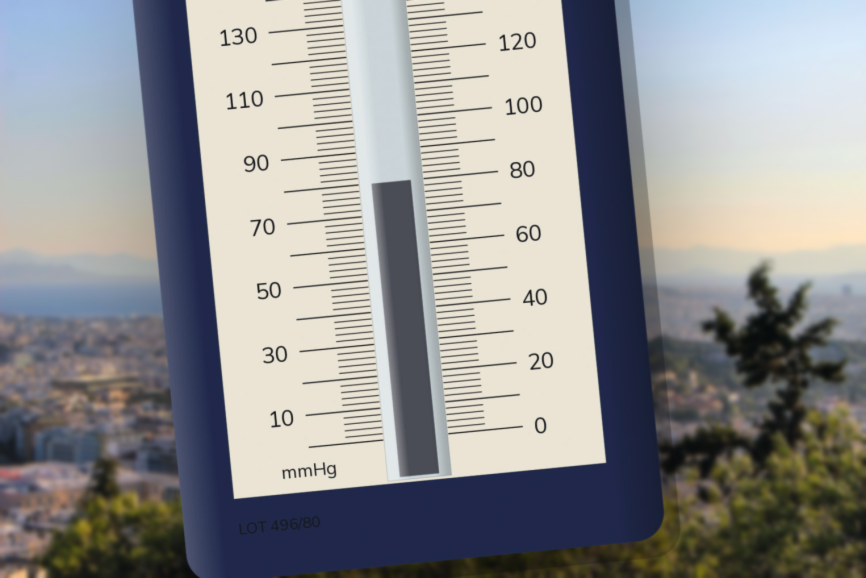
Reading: 80 mmHg
